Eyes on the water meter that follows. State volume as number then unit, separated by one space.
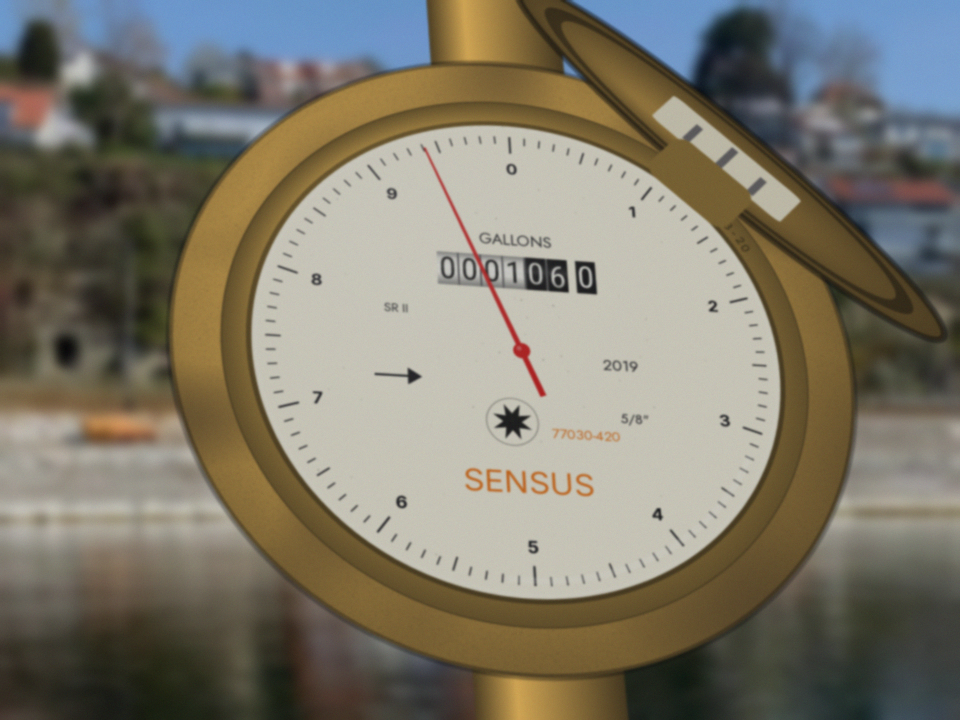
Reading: 1059.4 gal
